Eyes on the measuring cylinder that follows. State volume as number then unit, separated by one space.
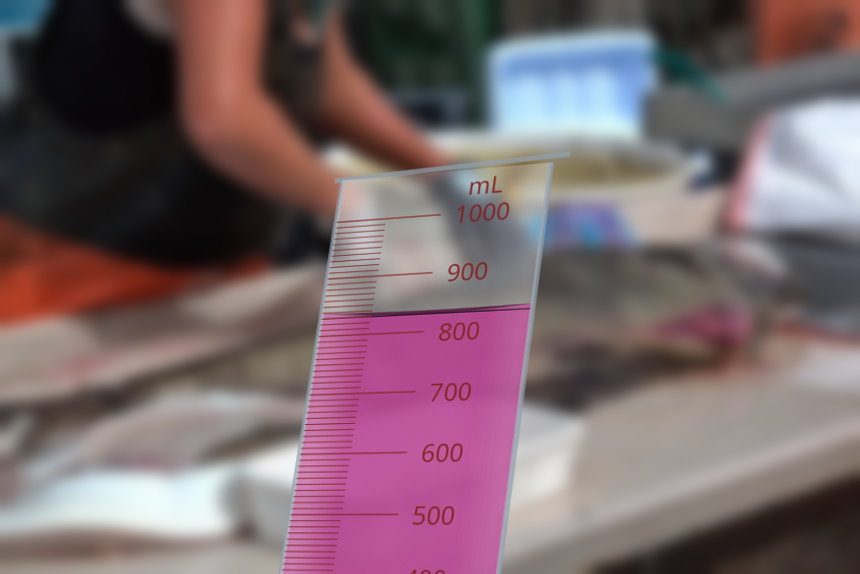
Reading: 830 mL
